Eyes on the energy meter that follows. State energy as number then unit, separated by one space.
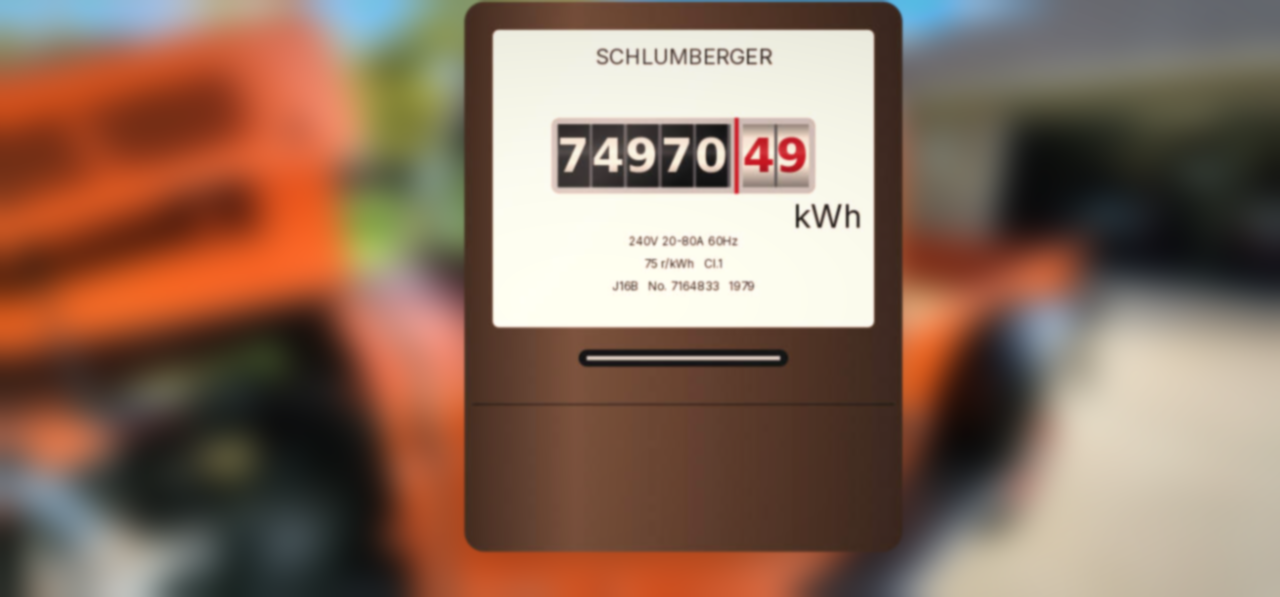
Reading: 74970.49 kWh
